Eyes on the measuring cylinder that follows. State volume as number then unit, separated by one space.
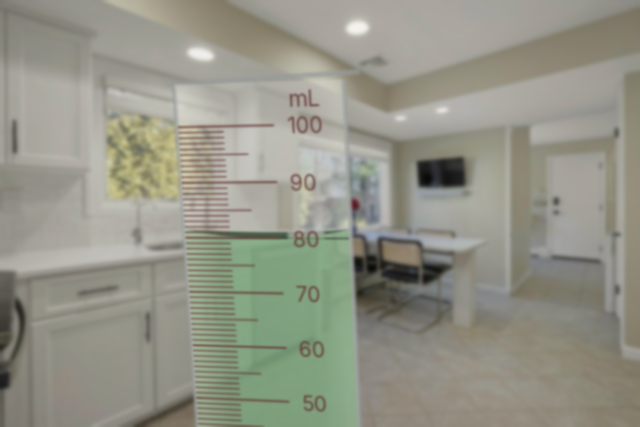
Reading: 80 mL
